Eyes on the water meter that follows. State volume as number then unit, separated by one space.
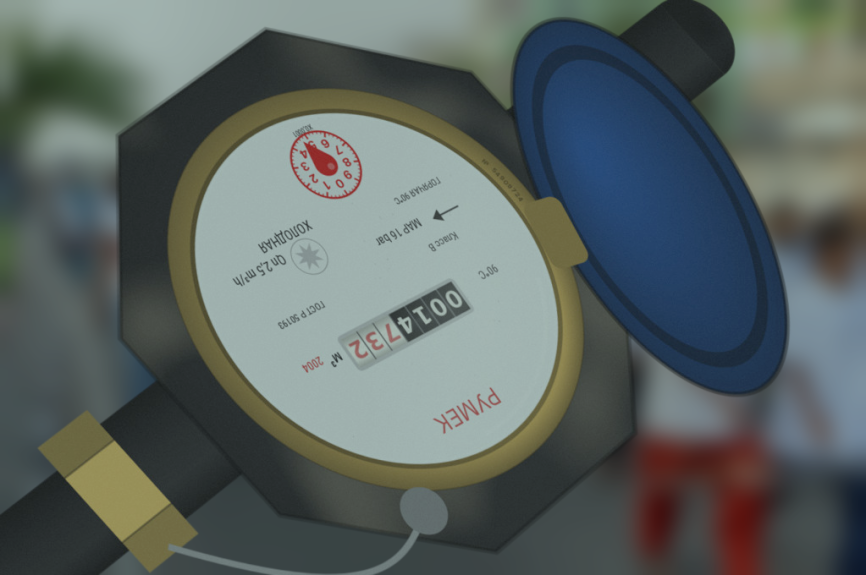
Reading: 14.7324 m³
